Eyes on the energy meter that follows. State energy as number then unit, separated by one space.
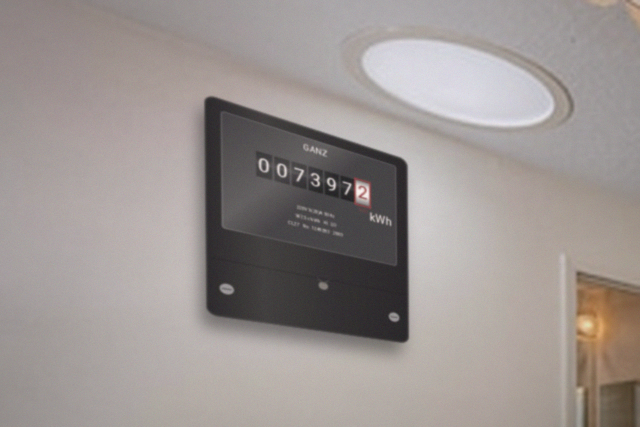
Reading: 7397.2 kWh
